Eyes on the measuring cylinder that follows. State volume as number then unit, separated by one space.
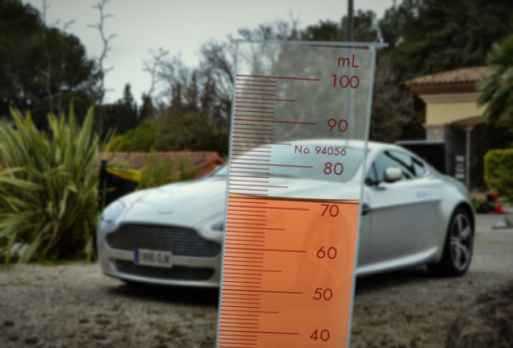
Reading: 72 mL
